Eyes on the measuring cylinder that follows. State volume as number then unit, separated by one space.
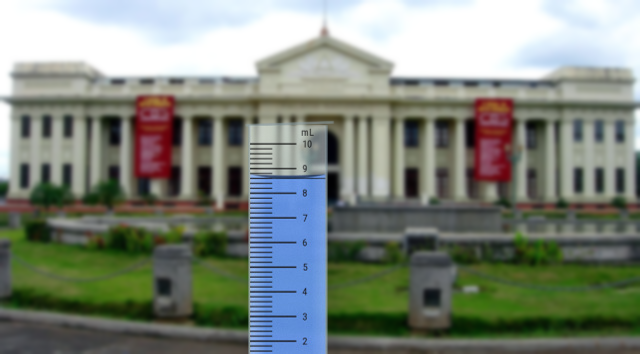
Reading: 8.6 mL
